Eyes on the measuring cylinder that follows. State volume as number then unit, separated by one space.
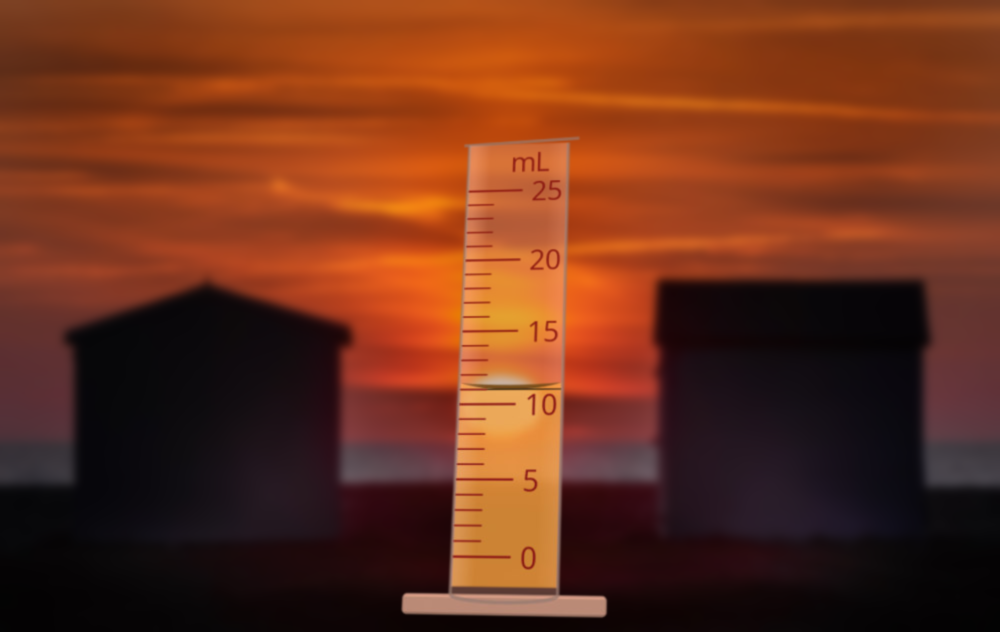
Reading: 11 mL
